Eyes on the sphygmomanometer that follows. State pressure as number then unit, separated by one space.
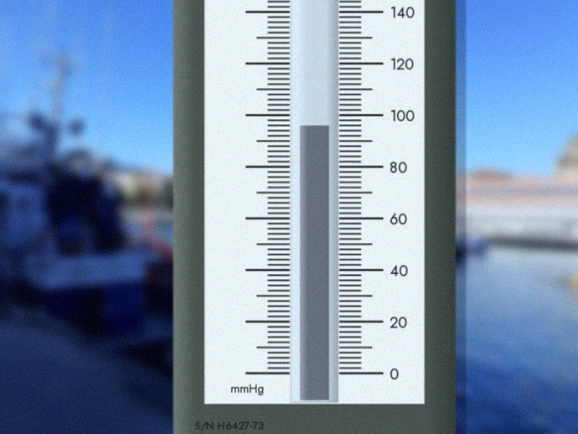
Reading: 96 mmHg
